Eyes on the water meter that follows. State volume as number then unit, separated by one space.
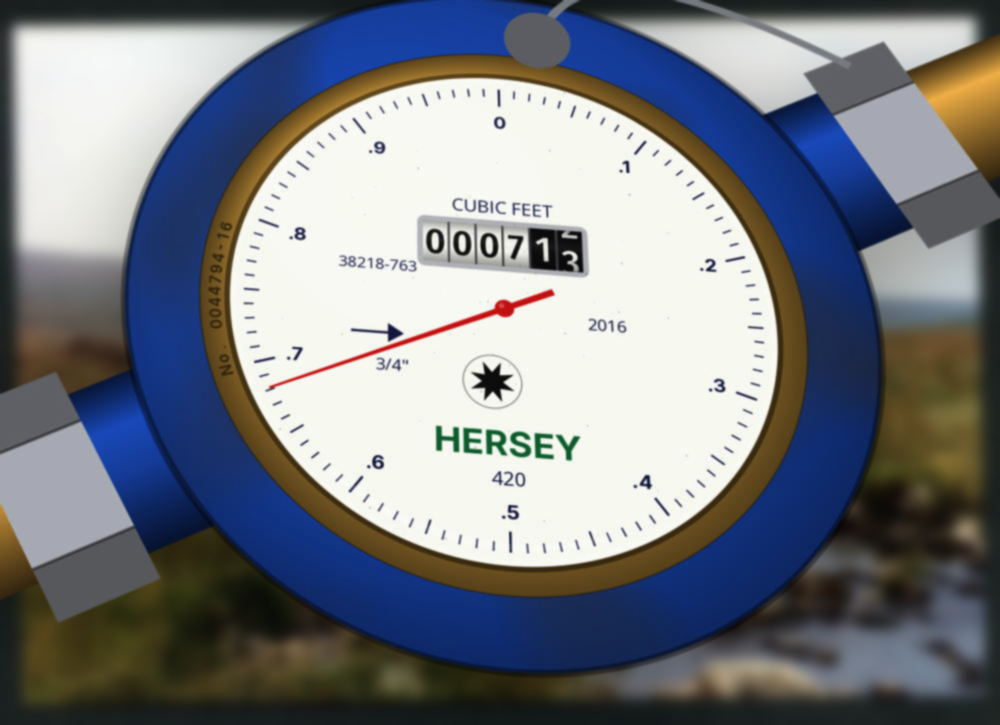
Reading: 712.68 ft³
